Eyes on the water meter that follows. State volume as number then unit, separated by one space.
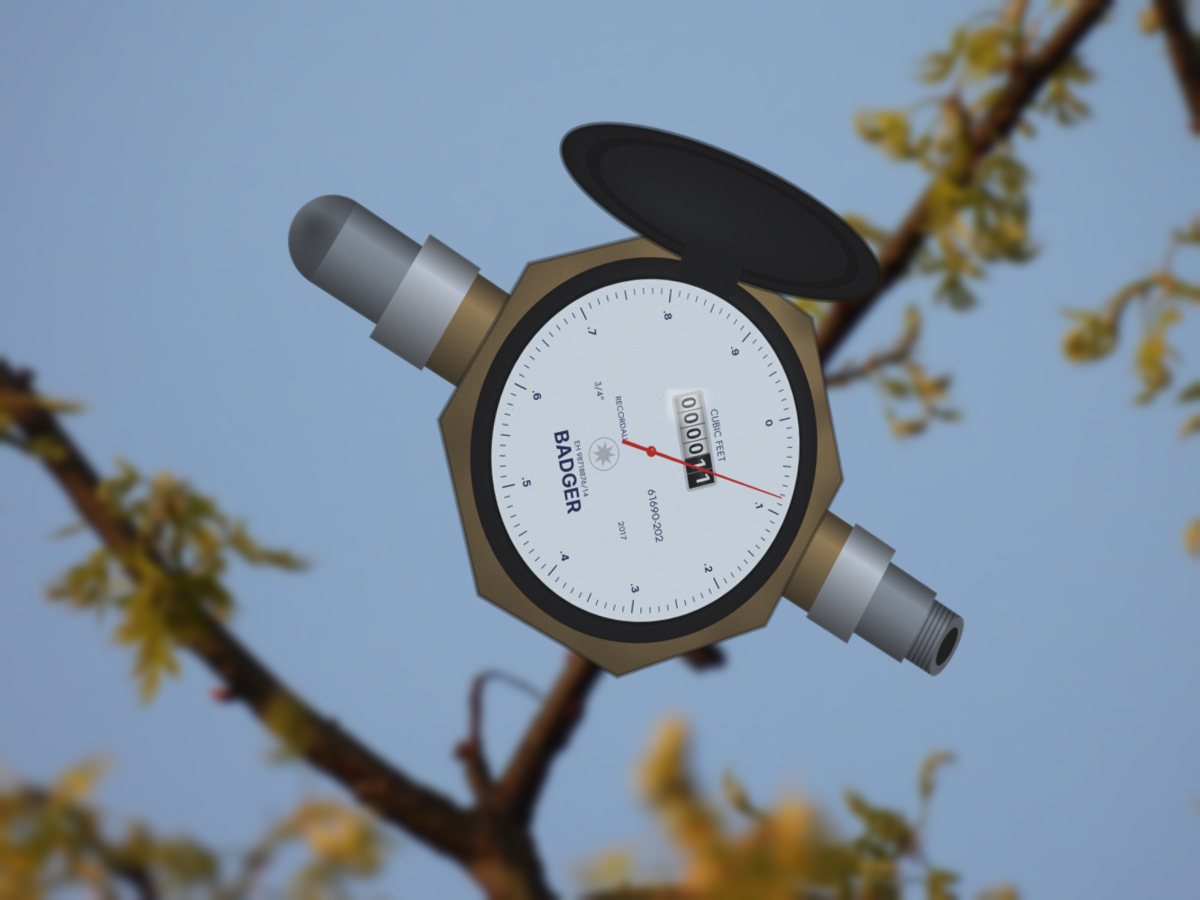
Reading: 11.08 ft³
